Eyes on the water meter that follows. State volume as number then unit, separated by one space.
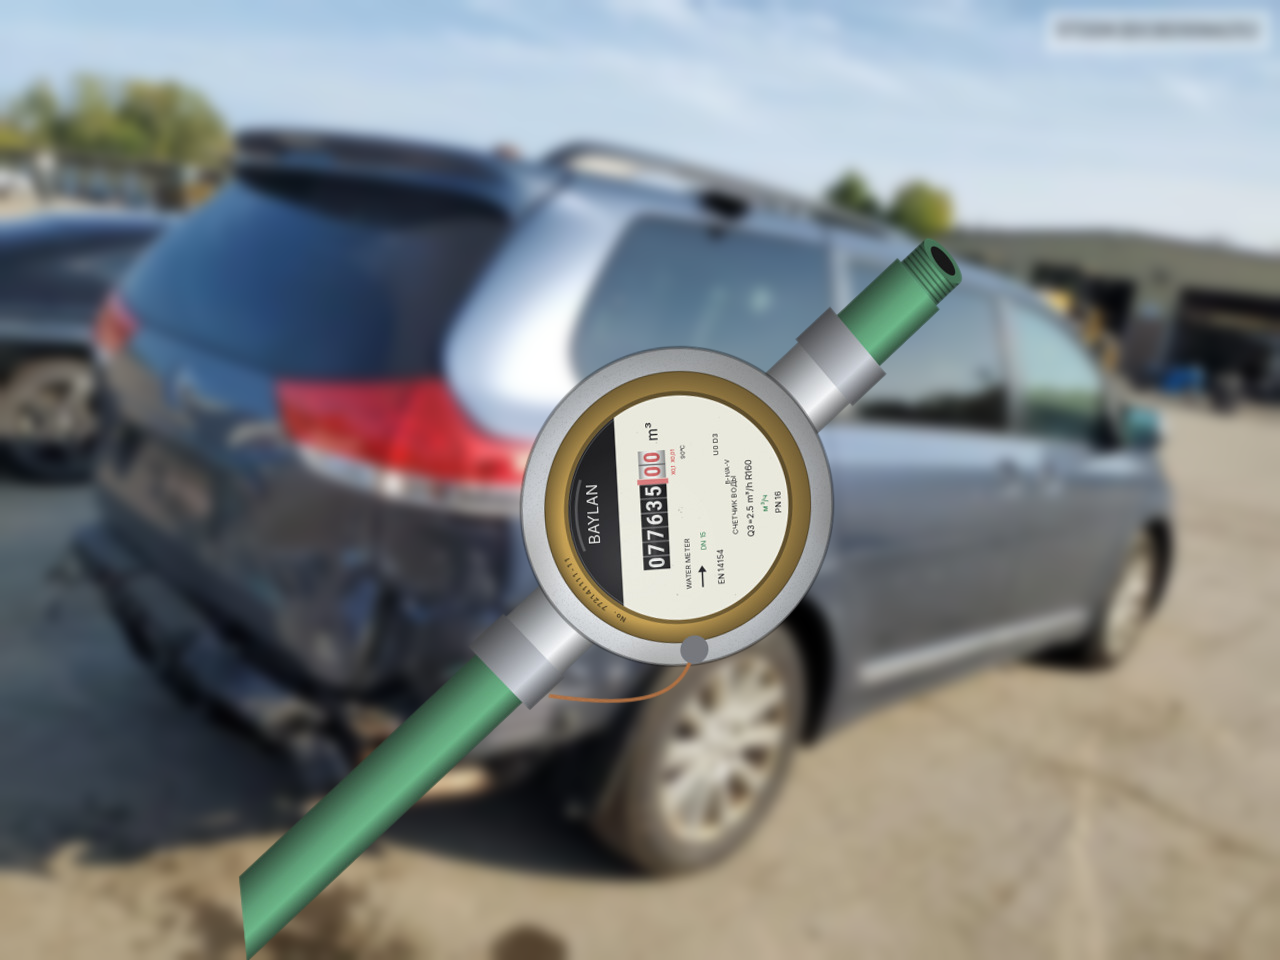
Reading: 77635.00 m³
